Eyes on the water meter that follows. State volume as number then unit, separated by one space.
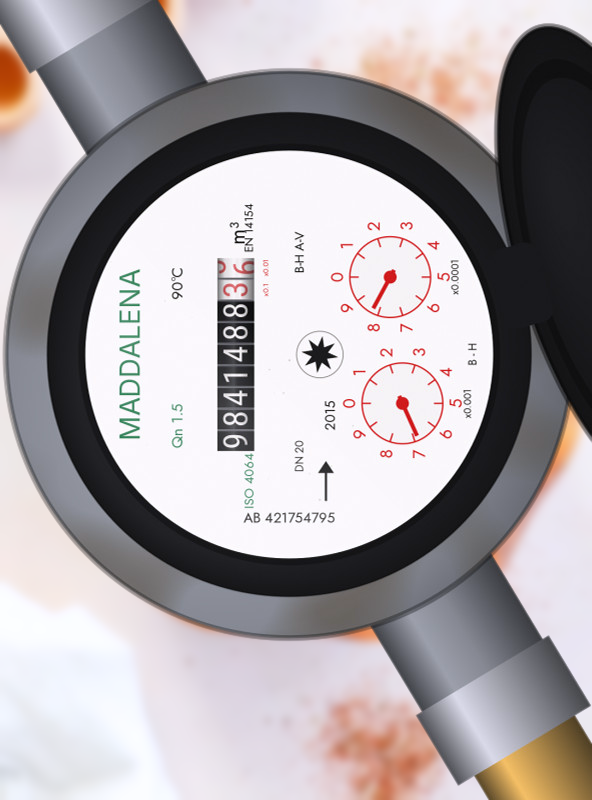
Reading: 9841488.3568 m³
